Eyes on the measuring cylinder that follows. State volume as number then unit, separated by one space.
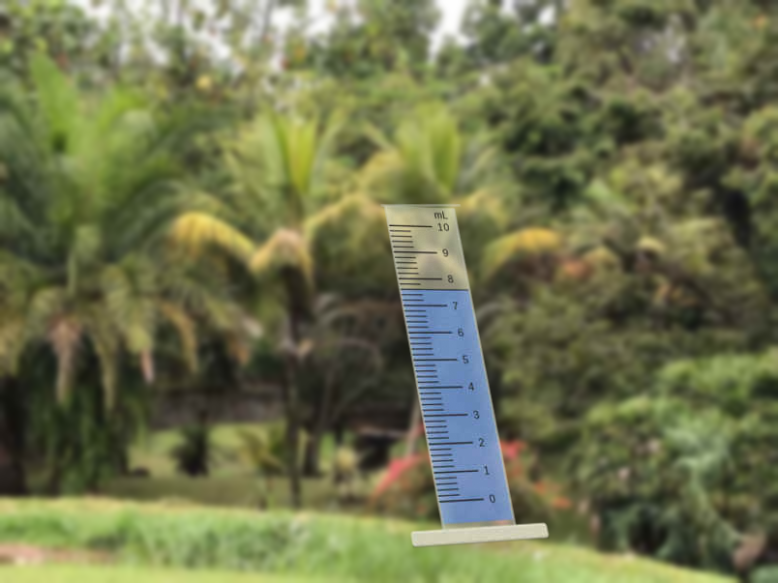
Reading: 7.6 mL
